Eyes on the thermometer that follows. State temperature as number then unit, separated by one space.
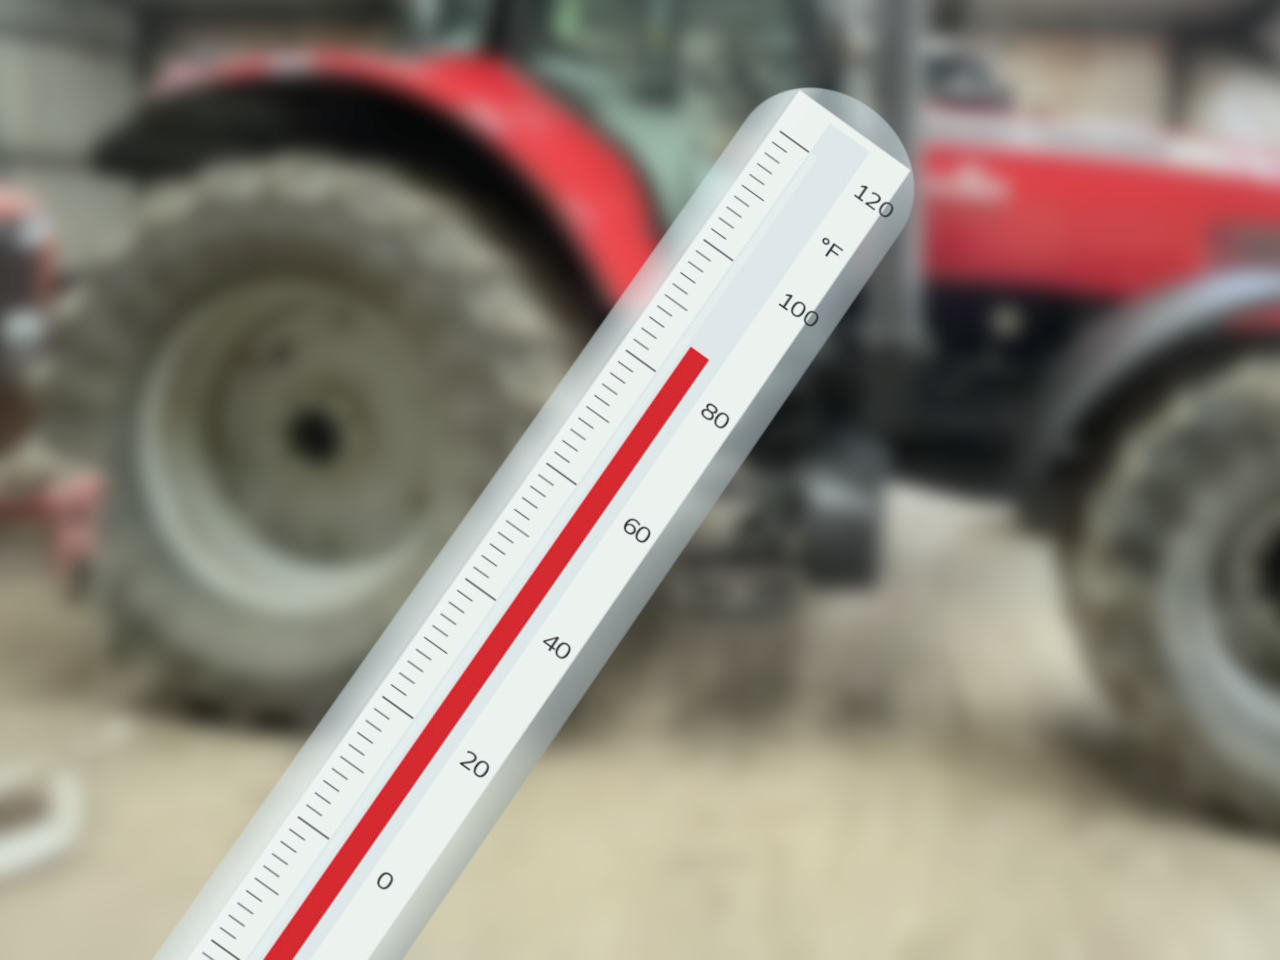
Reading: 86 °F
